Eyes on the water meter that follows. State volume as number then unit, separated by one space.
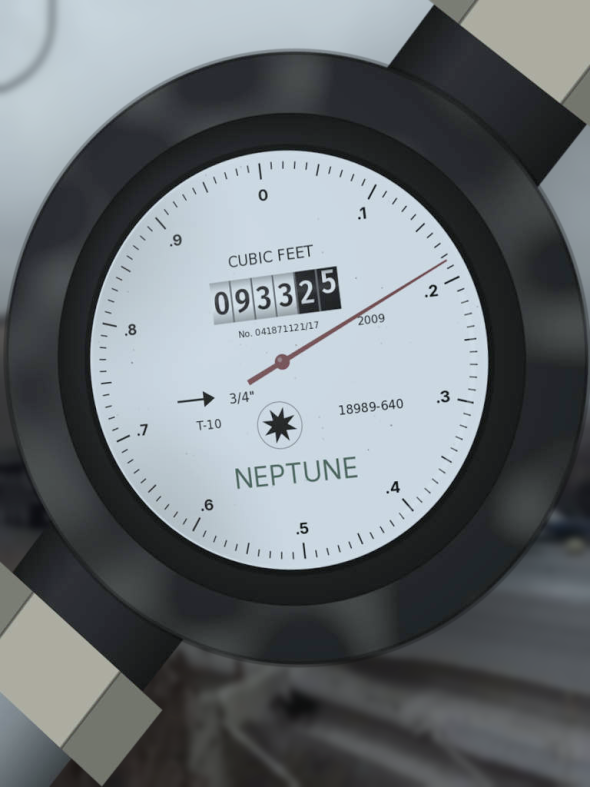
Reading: 93325.18 ft³
